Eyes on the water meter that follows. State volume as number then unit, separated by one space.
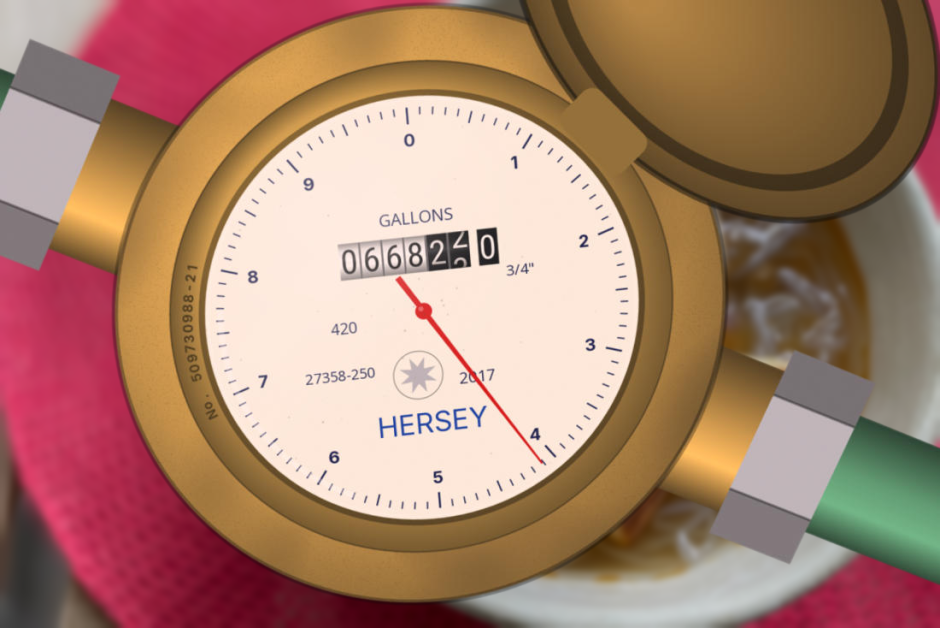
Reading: 668224.1 gal
